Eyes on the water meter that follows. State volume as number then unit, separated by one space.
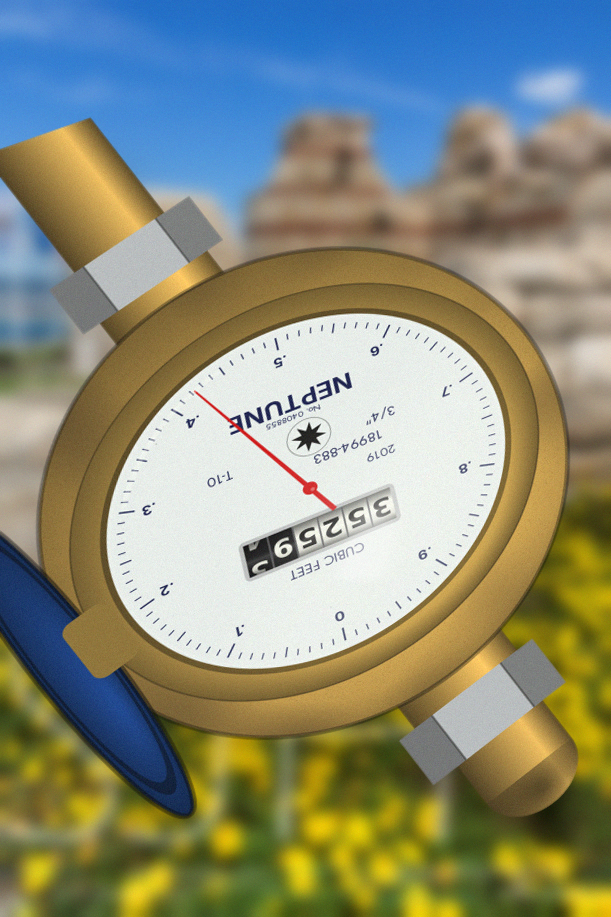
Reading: 352593.42 ft³
